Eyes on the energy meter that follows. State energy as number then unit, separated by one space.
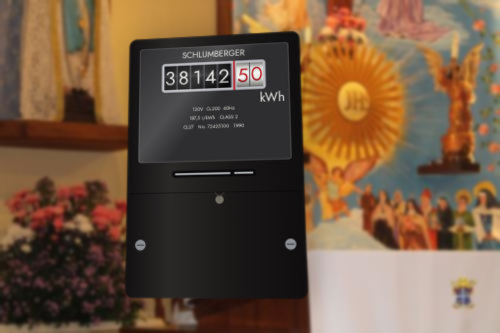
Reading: 38142.50 kWh
